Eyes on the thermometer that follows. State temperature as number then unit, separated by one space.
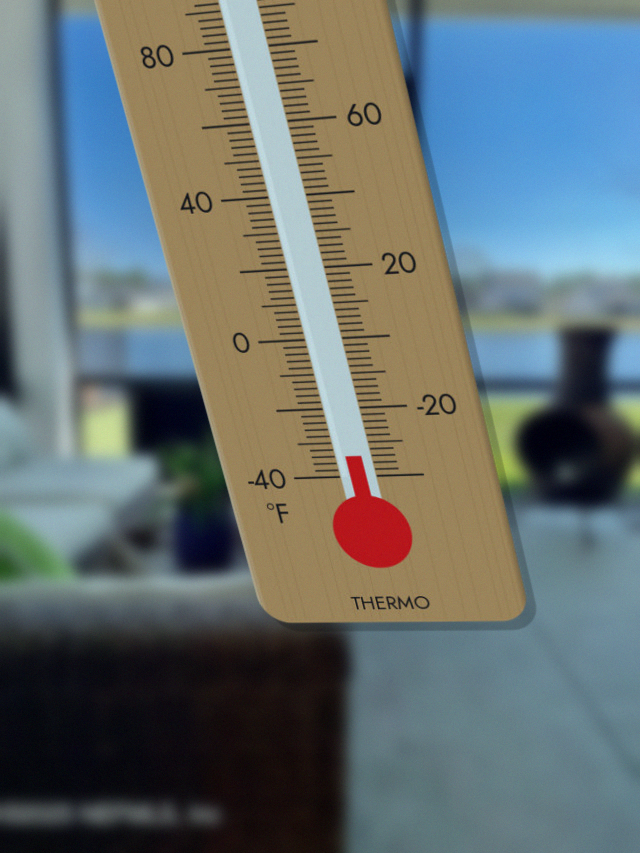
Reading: -34 °F
